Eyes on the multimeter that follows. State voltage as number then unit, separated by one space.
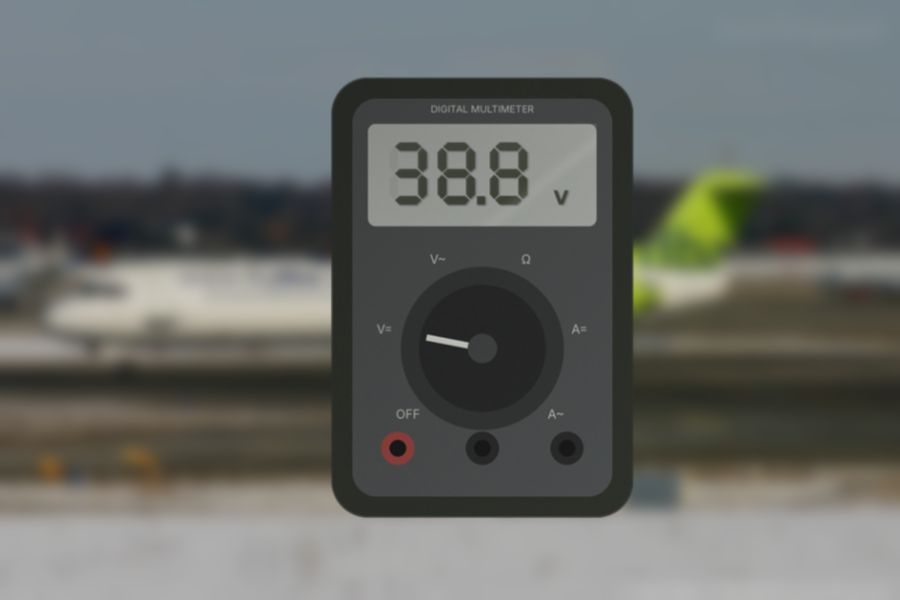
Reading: 38.8 V
